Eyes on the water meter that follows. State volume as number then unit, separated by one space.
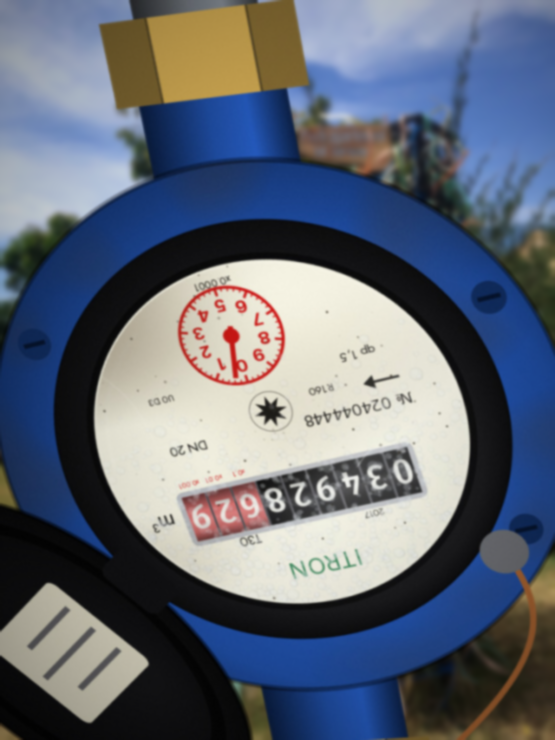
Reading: 34928.6290 m³
